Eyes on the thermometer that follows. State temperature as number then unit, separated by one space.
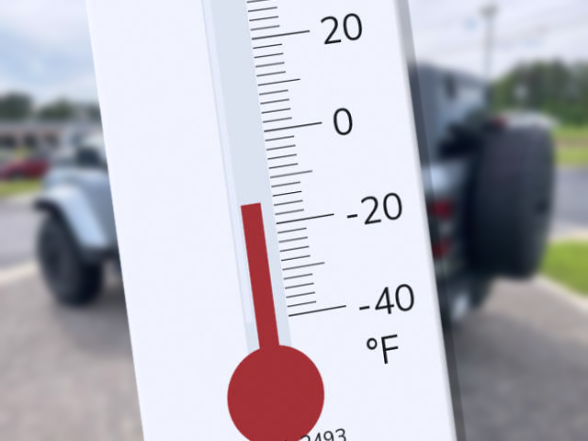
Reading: -15 °F
